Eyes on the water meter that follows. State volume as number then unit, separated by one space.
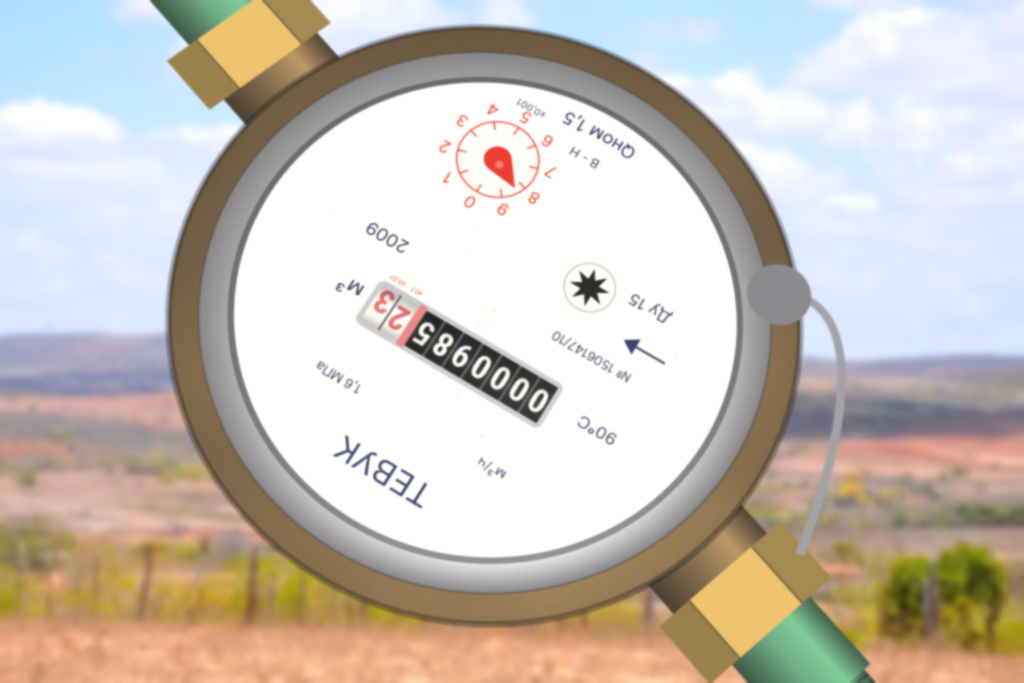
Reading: 985.228 m³
